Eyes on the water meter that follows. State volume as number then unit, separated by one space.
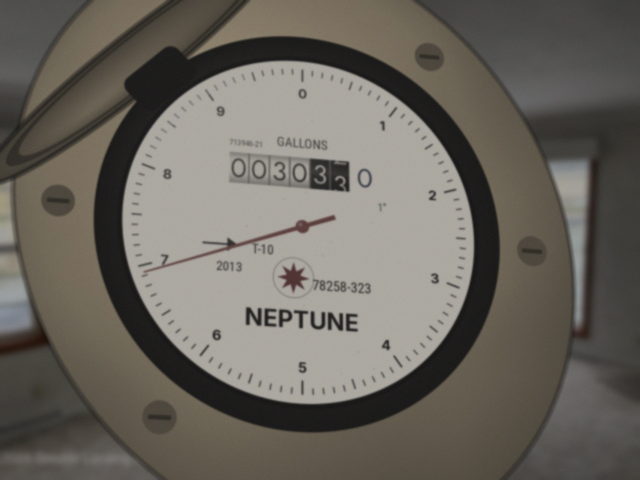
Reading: 30326.9 gal
